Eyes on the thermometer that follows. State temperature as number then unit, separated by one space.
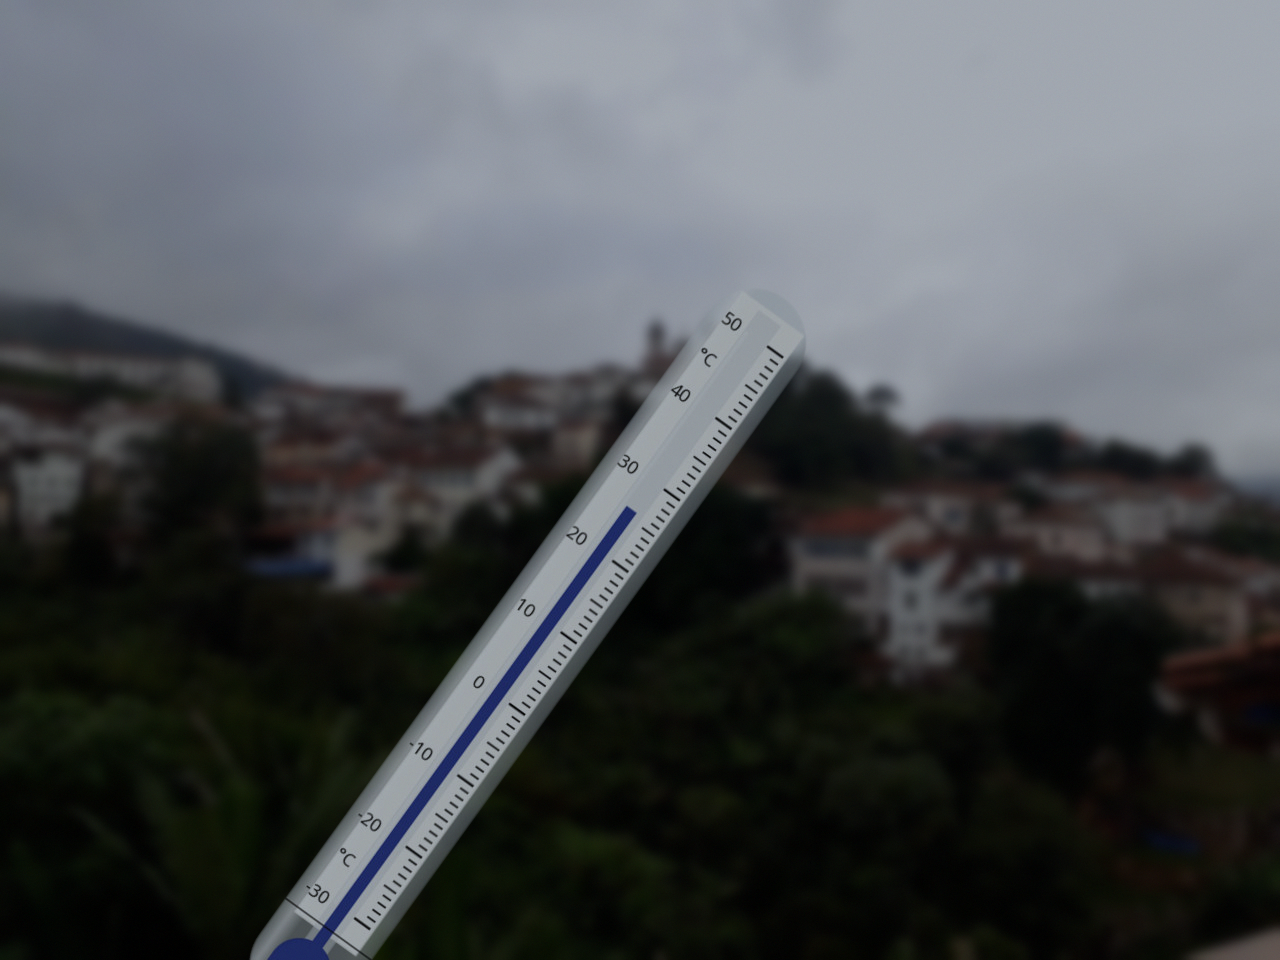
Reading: 26 °C
